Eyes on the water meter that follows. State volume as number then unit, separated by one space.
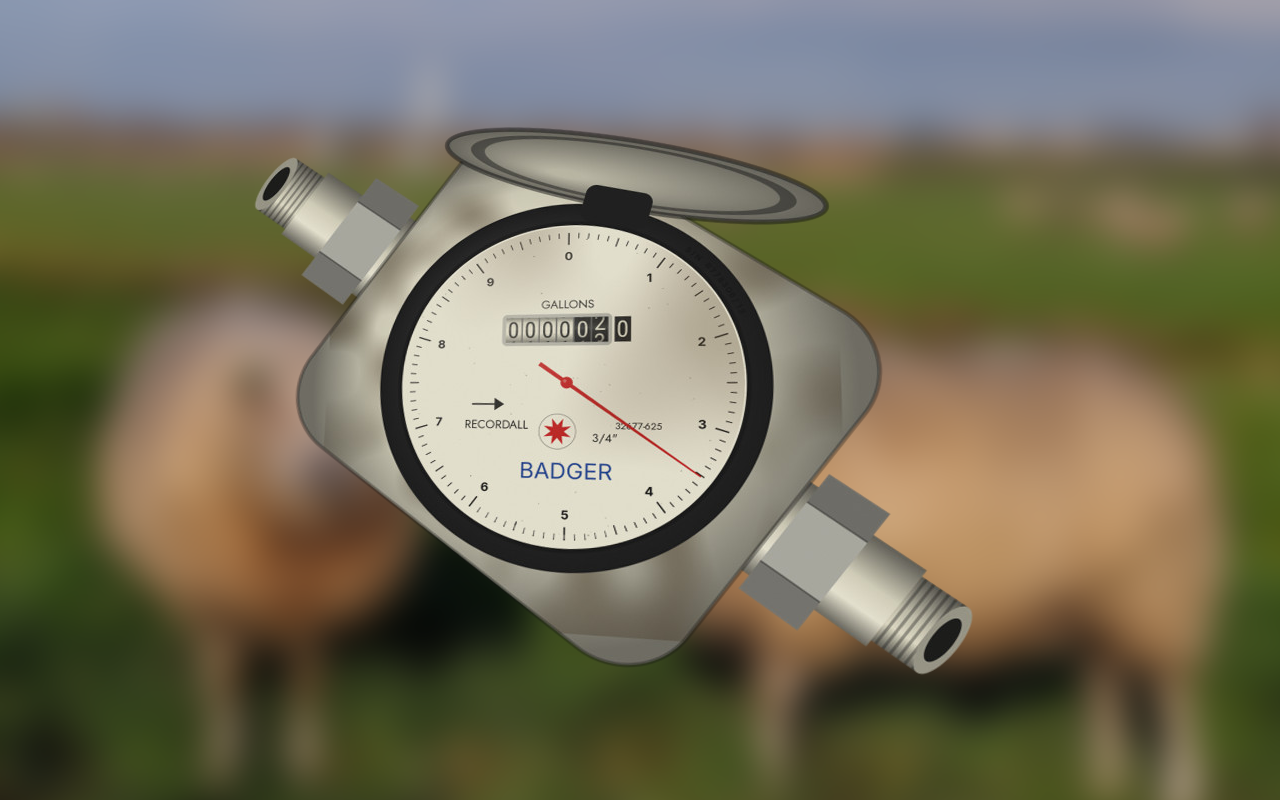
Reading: 23.5 gal
